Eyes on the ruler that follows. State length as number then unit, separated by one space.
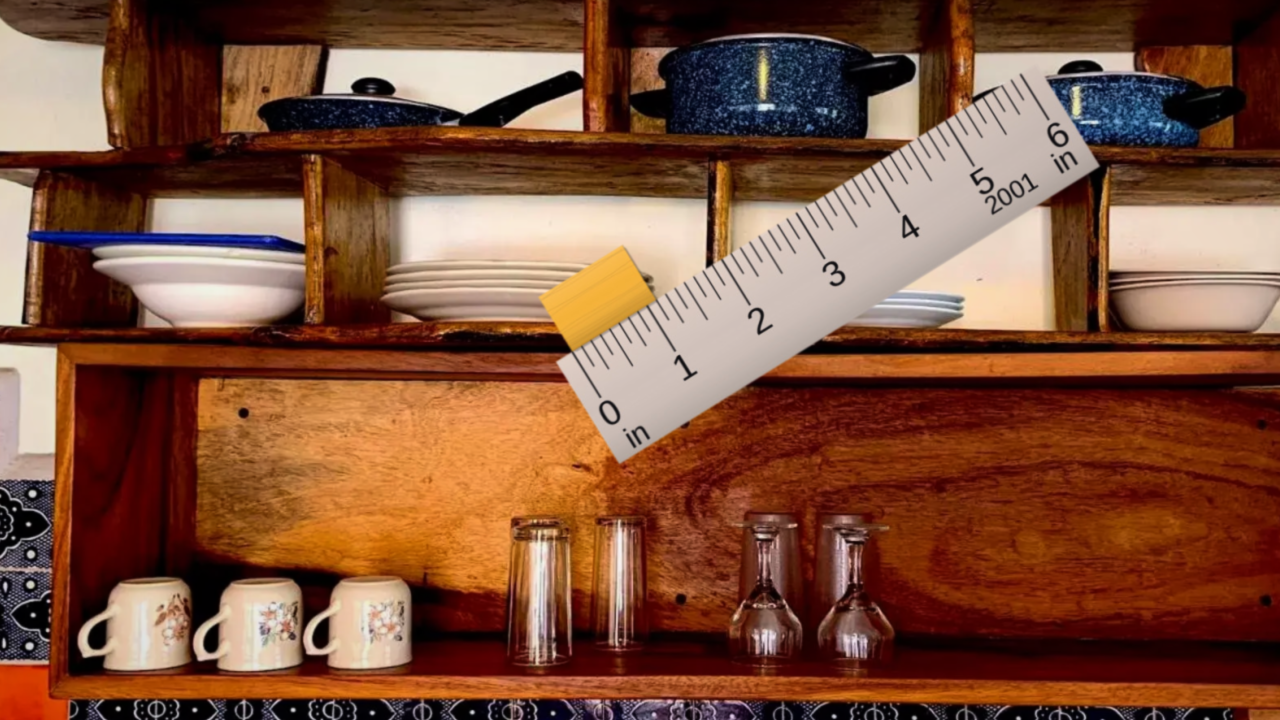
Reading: 1.125 in
